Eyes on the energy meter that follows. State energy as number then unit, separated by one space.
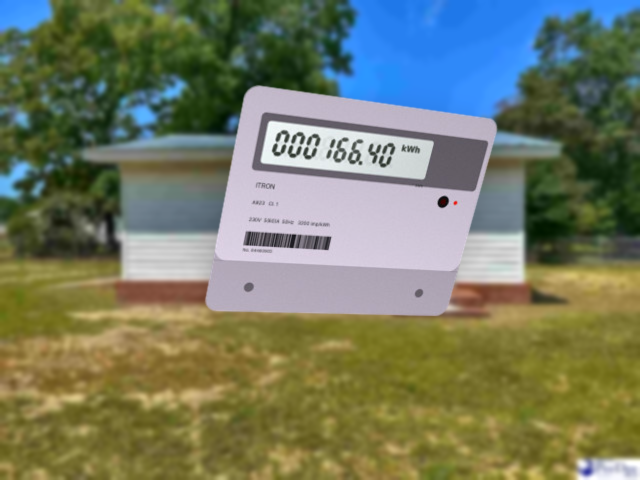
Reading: 166.40 kWh
